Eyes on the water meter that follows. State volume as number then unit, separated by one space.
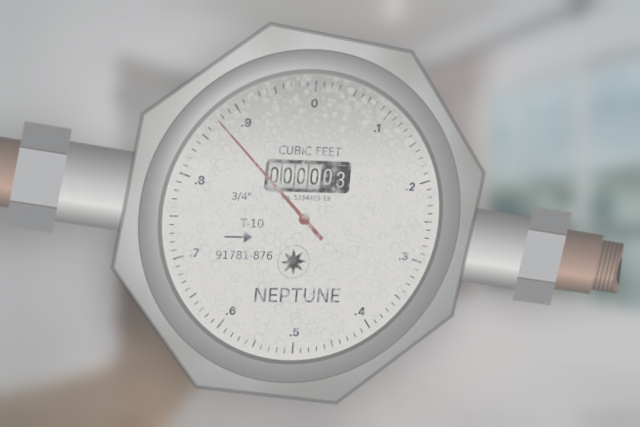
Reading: 2.87 ft³
